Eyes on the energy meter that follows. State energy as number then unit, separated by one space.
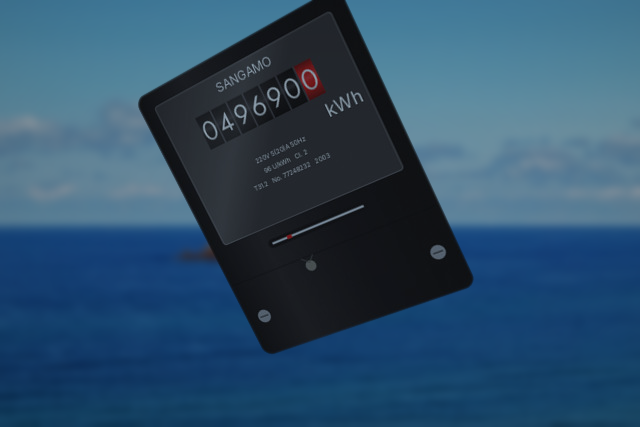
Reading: 49690.0 kWh
